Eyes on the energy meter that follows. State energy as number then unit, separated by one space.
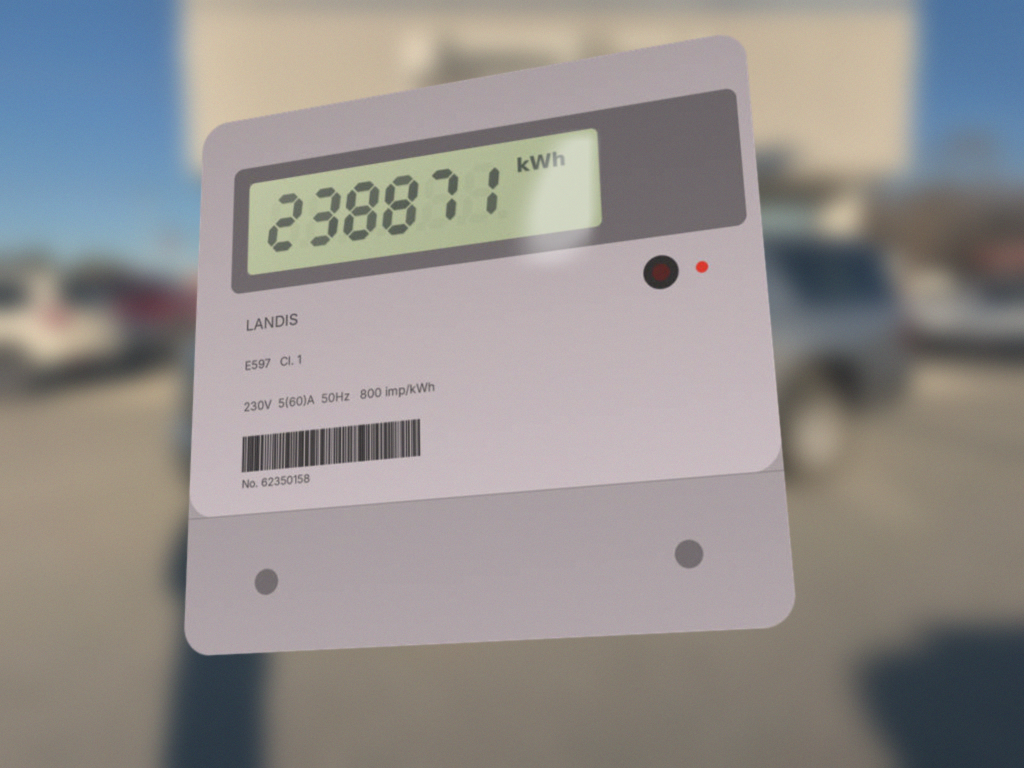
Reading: 238871 kWh
